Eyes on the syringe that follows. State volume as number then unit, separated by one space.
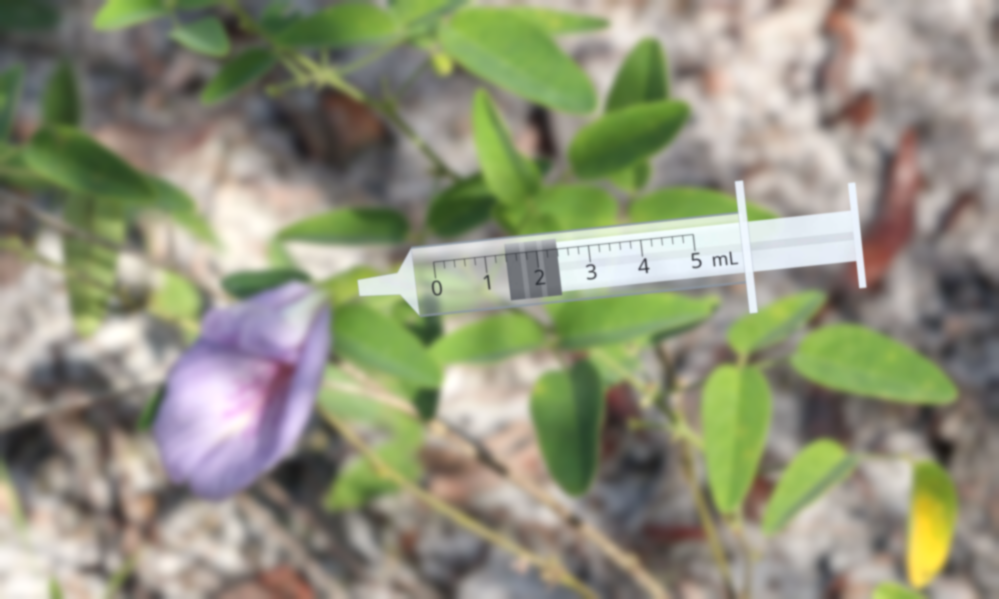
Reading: 1.4 mL
